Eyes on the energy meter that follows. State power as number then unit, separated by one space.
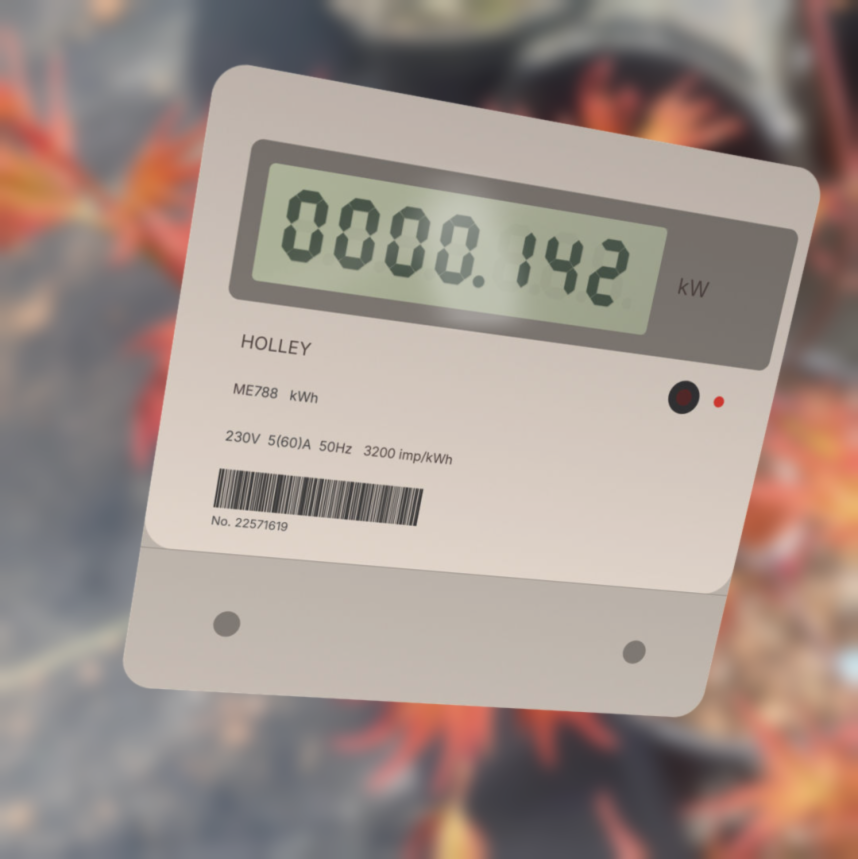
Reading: 0.142 kW
